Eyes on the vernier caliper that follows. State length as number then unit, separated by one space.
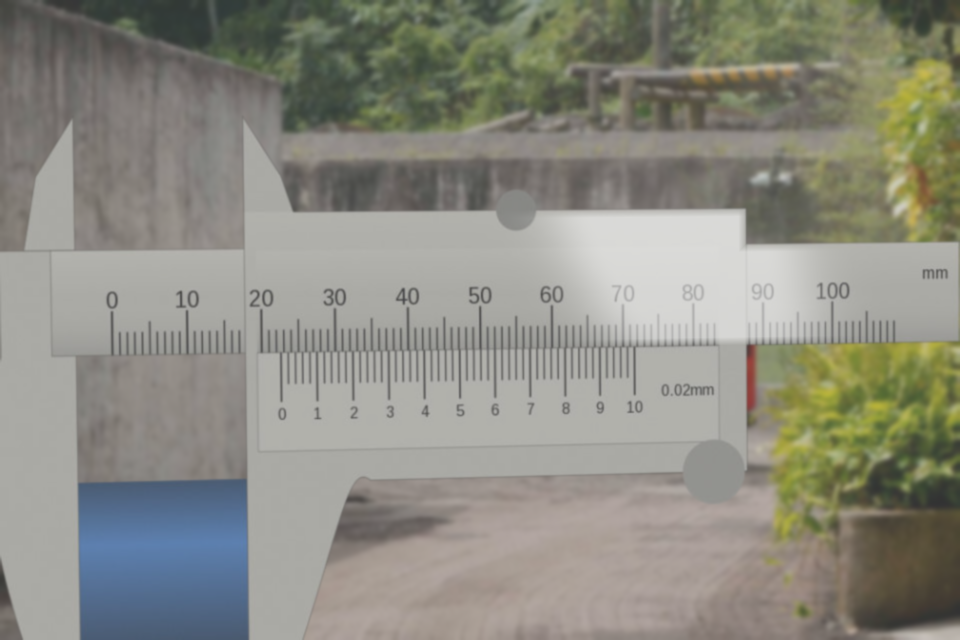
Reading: 22.6 mm
